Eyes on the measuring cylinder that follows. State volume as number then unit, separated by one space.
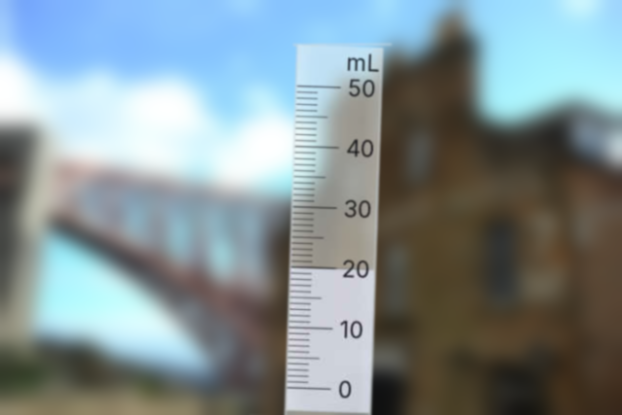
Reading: 20 mL
